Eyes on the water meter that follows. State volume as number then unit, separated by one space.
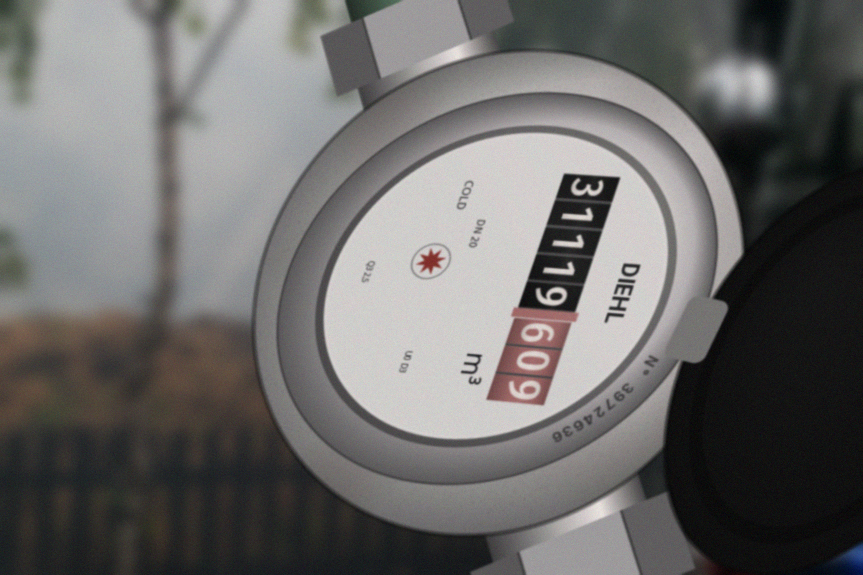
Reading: 31119.609 m³
